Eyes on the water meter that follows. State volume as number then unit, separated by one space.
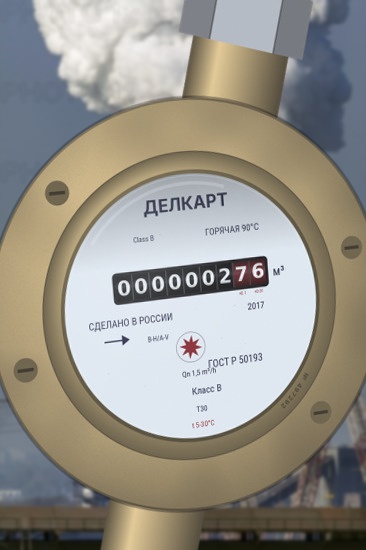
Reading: 2.76 m³
